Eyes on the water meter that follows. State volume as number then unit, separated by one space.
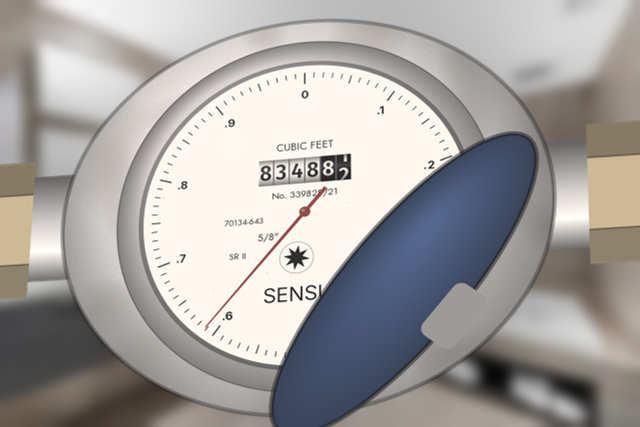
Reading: 834881.61 ft³
